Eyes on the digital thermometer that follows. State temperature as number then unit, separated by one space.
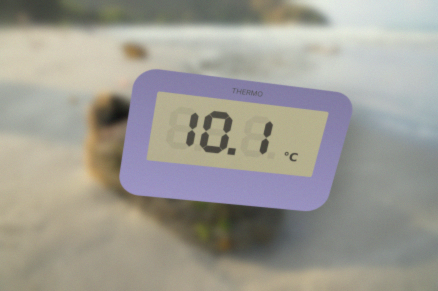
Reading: 10.1 °C
